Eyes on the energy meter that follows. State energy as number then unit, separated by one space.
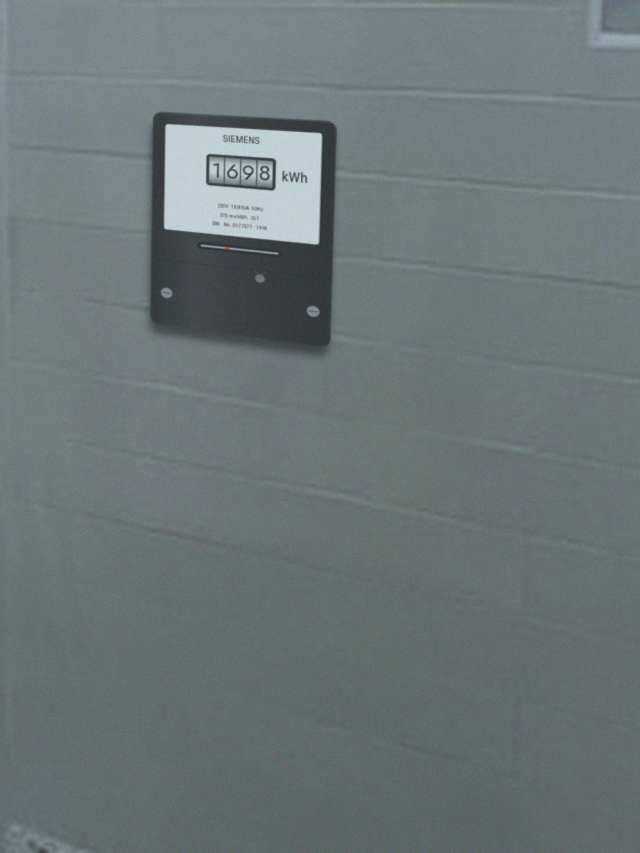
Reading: 1698 kWh
